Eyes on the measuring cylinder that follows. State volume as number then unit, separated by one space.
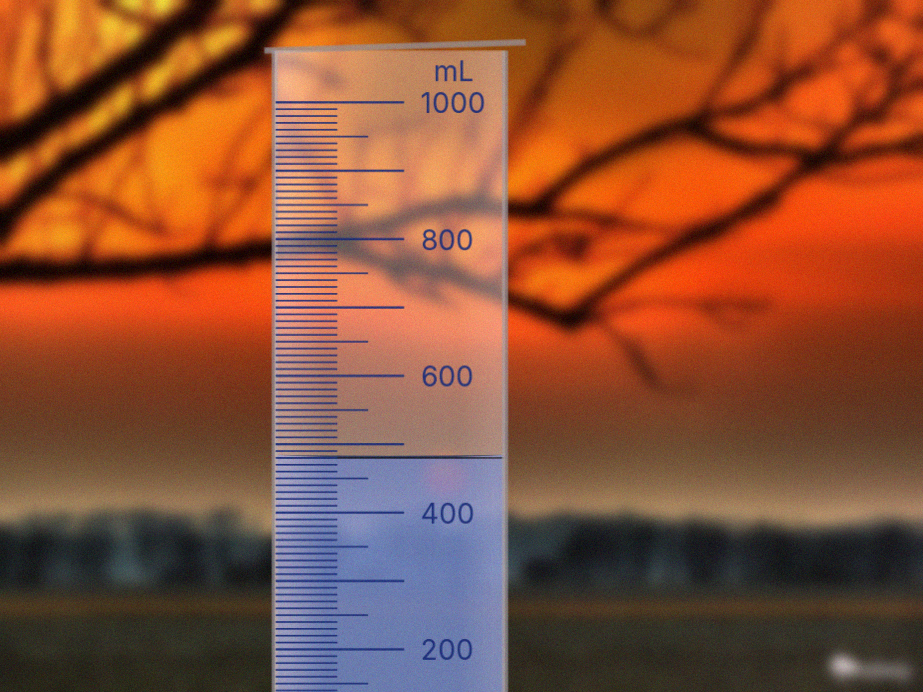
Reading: 480 mL
